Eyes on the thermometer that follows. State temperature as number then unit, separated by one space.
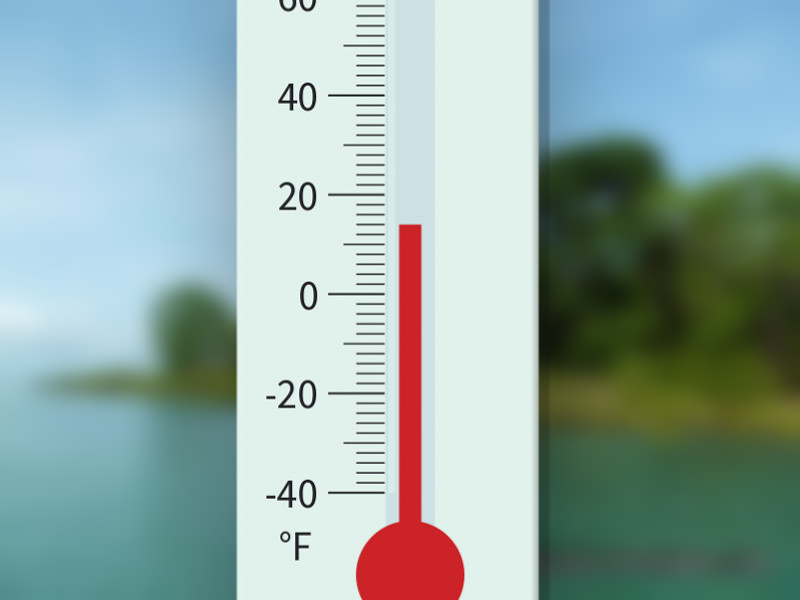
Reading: 14 °F
